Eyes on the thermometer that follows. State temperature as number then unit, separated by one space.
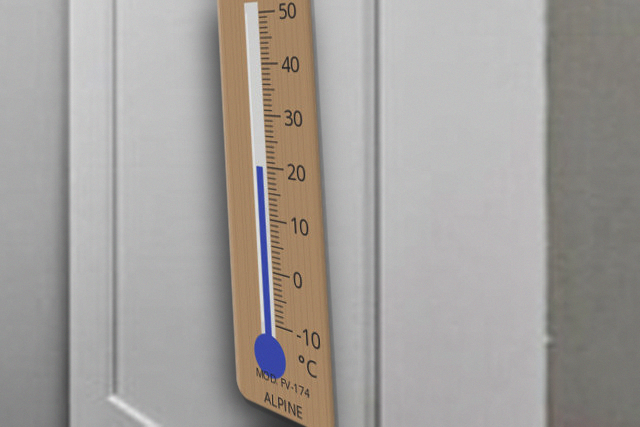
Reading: 20 °C
